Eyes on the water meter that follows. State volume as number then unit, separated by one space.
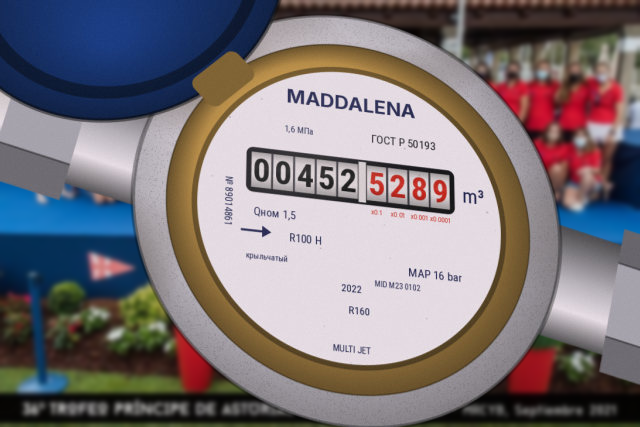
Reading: 452.5289 m³
